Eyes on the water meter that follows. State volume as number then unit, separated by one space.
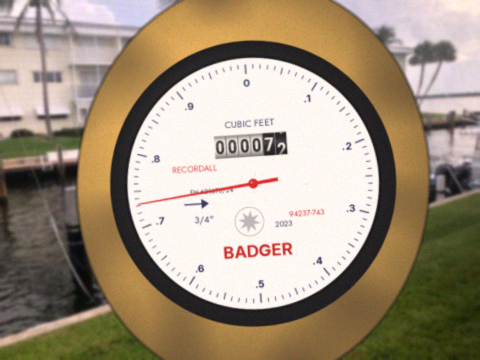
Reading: 71.73 ft³
